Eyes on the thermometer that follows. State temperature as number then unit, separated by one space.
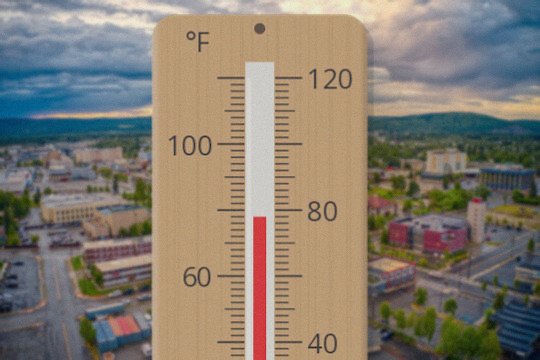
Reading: 78 °F
